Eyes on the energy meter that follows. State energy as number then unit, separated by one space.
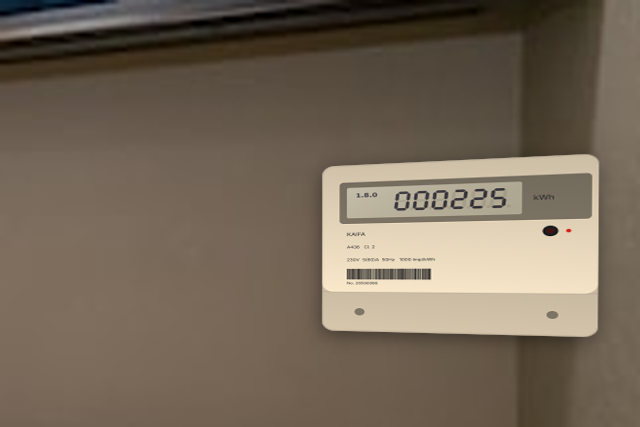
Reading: 225 kWh
